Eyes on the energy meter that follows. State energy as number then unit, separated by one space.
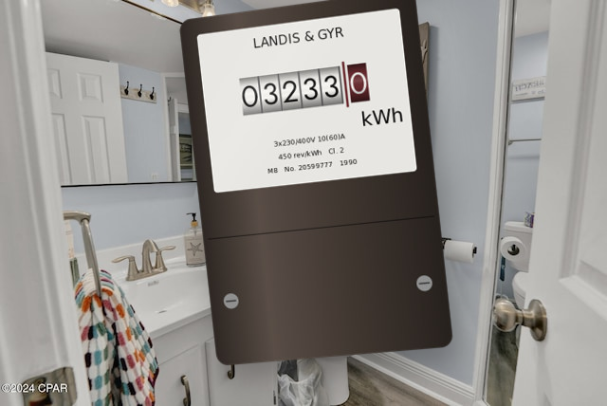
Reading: 3233.0 kWh
